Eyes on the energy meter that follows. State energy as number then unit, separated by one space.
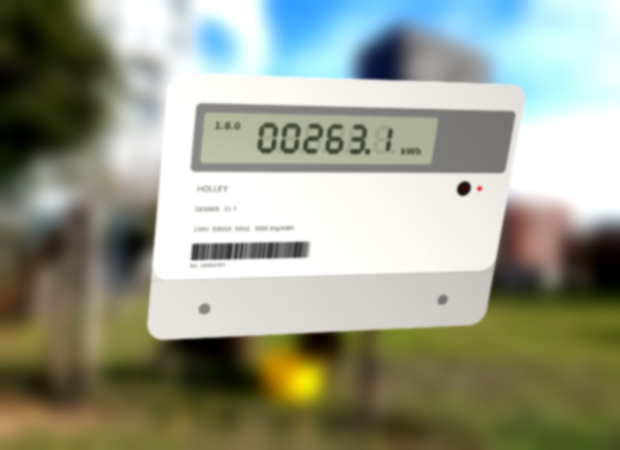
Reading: 263.1 kWh
